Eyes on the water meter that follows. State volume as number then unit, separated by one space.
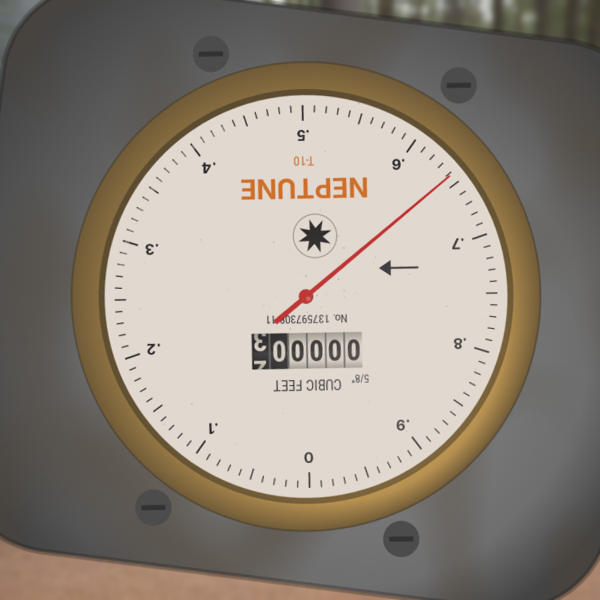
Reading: 2.64 ft³
